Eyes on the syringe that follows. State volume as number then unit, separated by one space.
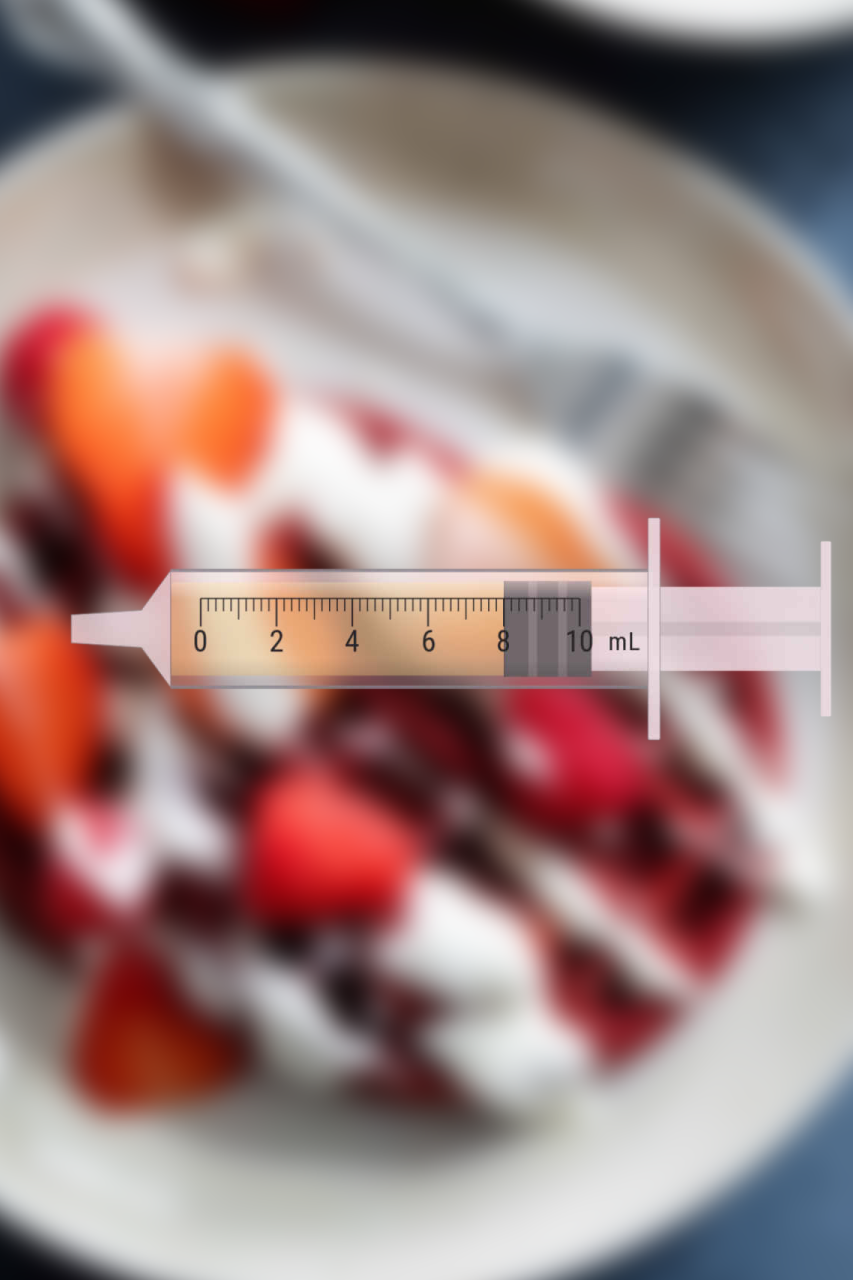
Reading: 8 mL
